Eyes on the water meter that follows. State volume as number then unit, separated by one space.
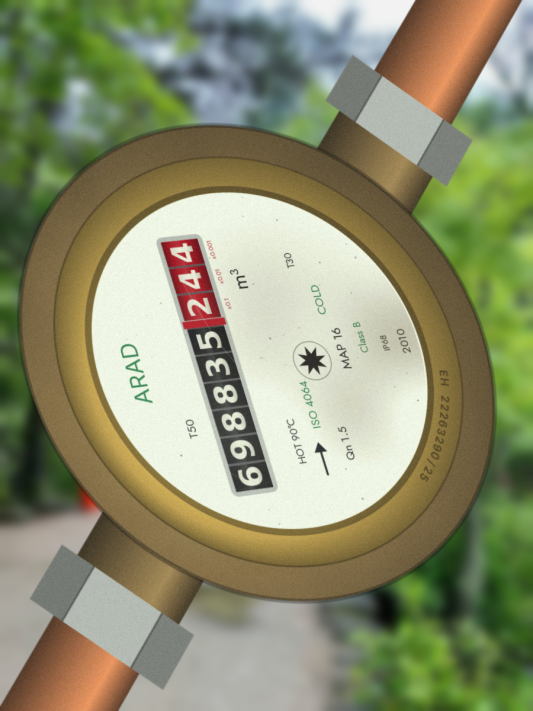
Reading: 698835.244 m³
